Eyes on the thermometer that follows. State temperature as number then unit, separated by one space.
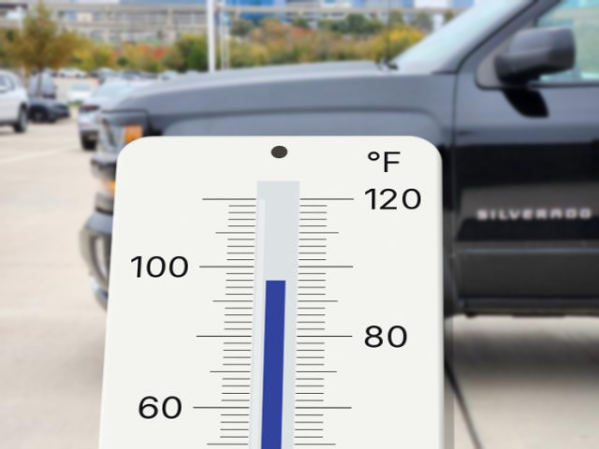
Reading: 96 °F
